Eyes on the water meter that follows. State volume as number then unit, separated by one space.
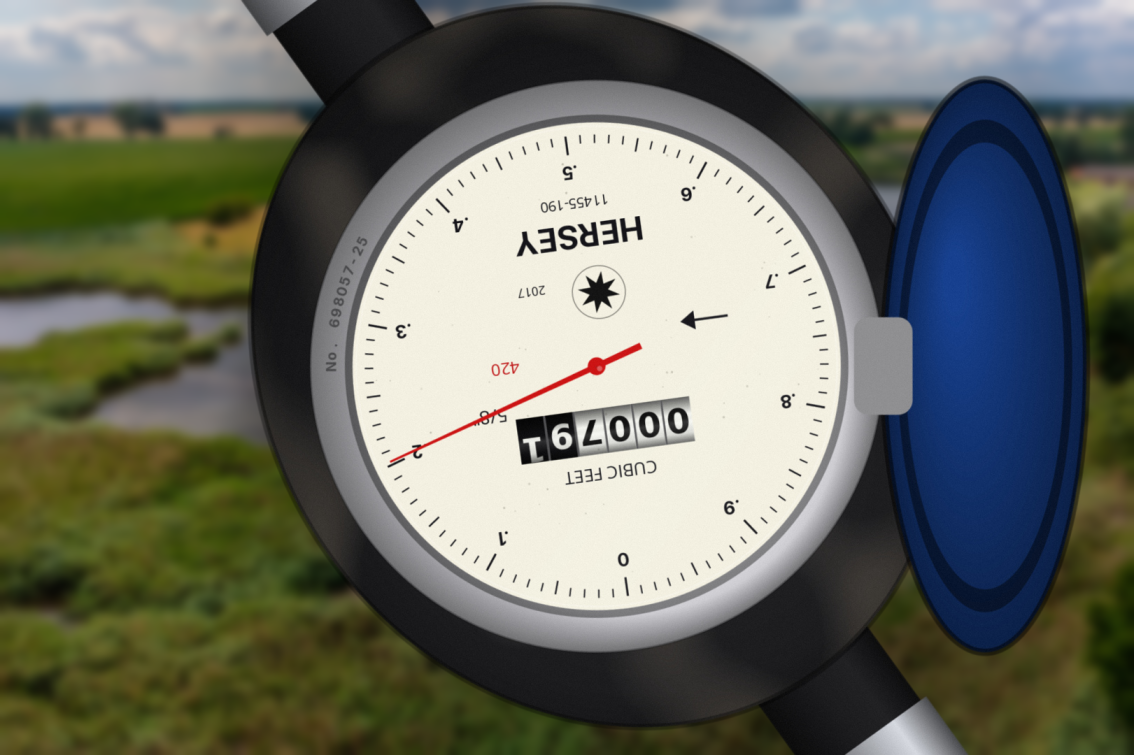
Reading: 791.20 ft³
